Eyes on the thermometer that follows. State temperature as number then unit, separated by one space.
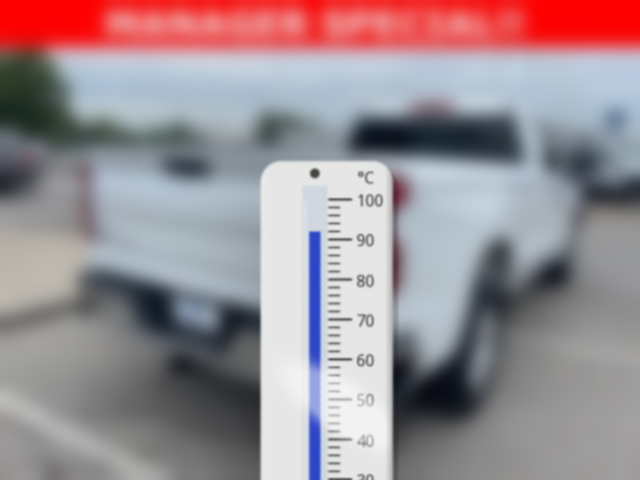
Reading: 92 °C
